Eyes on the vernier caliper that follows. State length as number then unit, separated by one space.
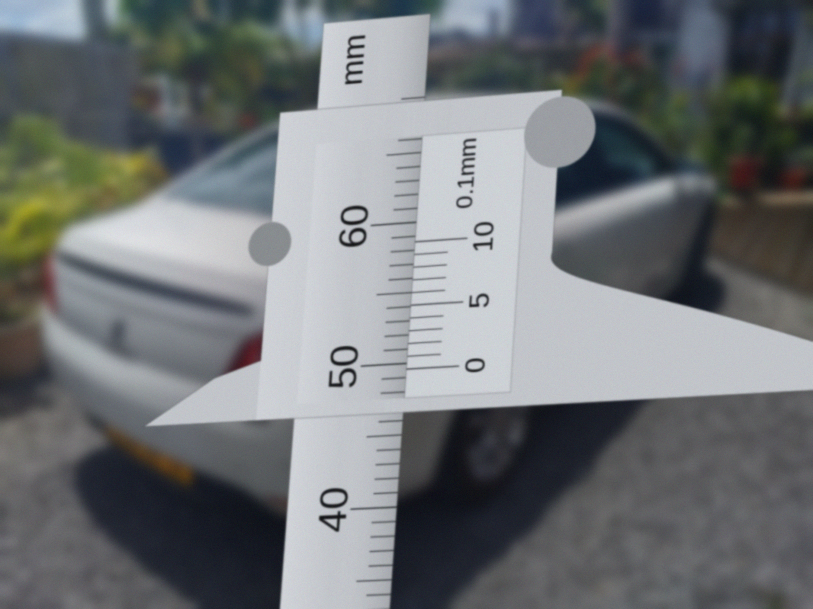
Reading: 49.6 mm
